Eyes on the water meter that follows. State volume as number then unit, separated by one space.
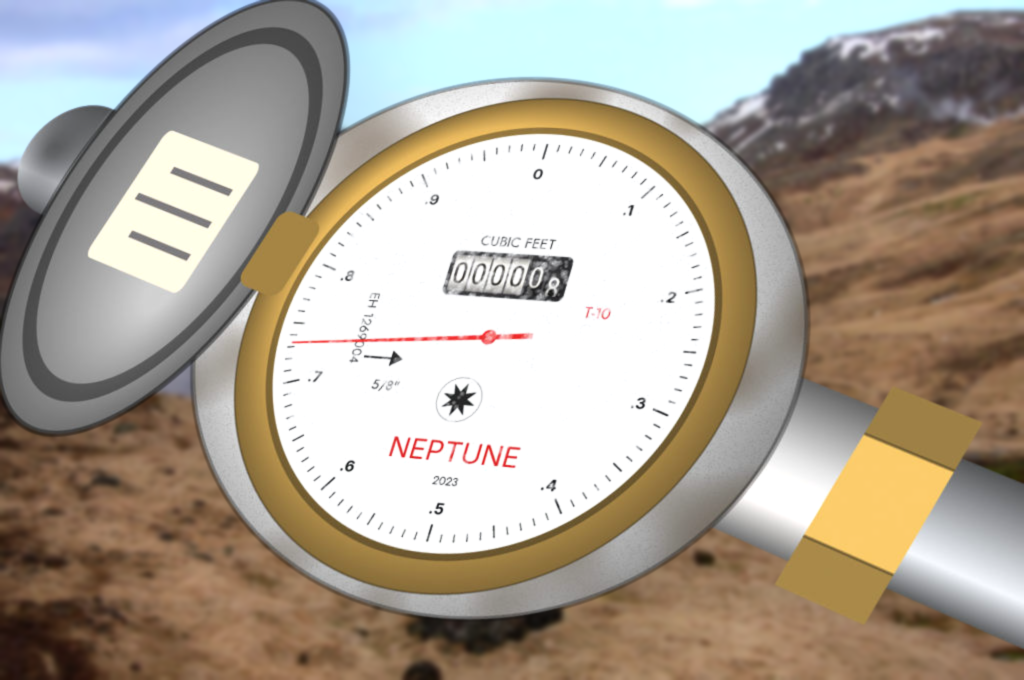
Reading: 7.73 ft³
